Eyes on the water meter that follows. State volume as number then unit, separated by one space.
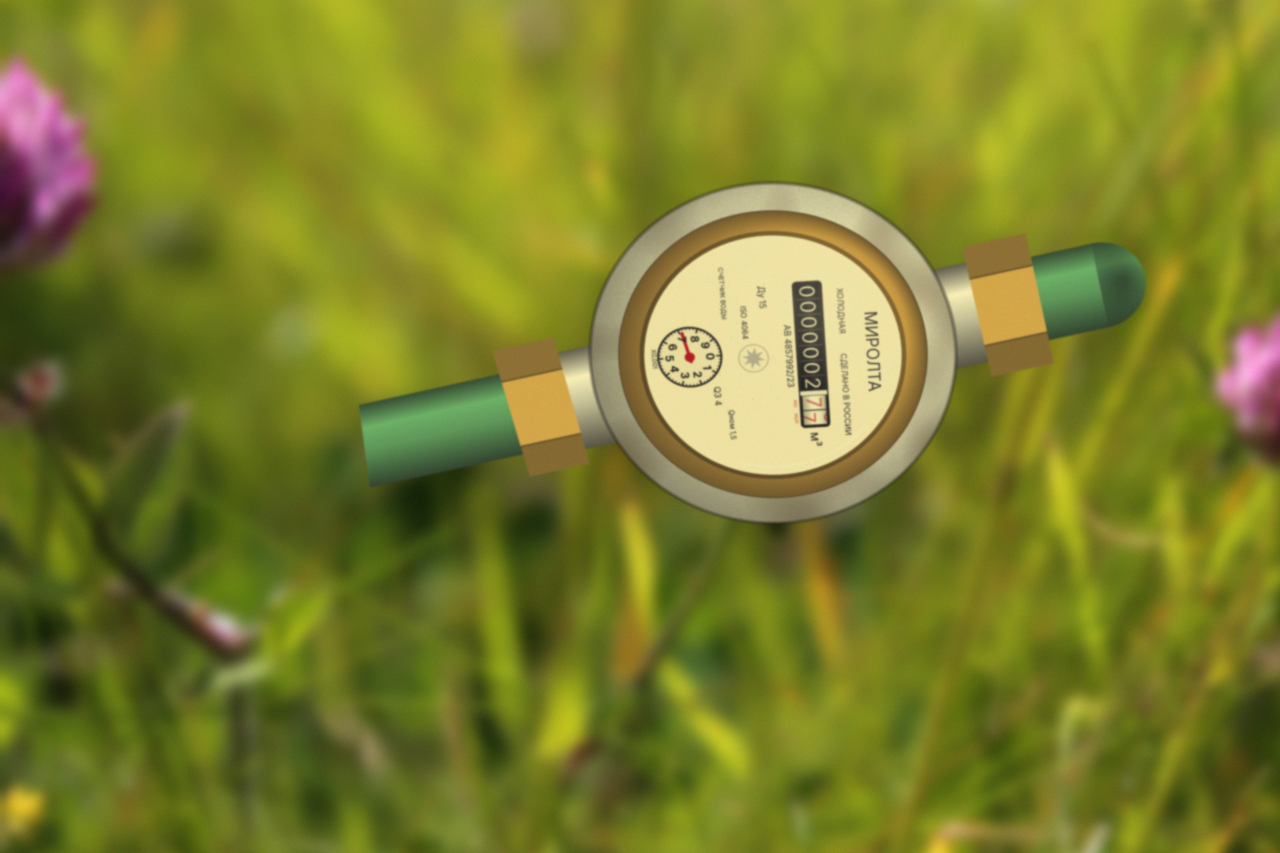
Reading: 2.767 m³
